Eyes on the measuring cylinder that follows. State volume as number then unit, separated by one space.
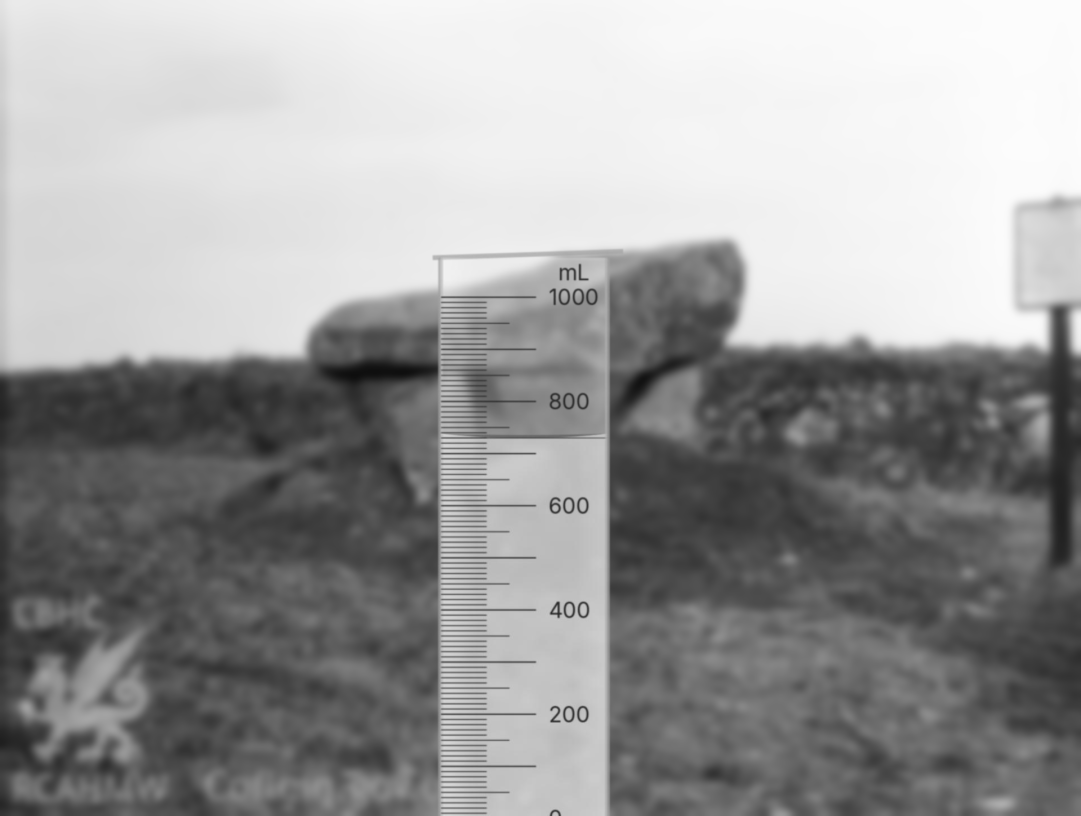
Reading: 730 mL
